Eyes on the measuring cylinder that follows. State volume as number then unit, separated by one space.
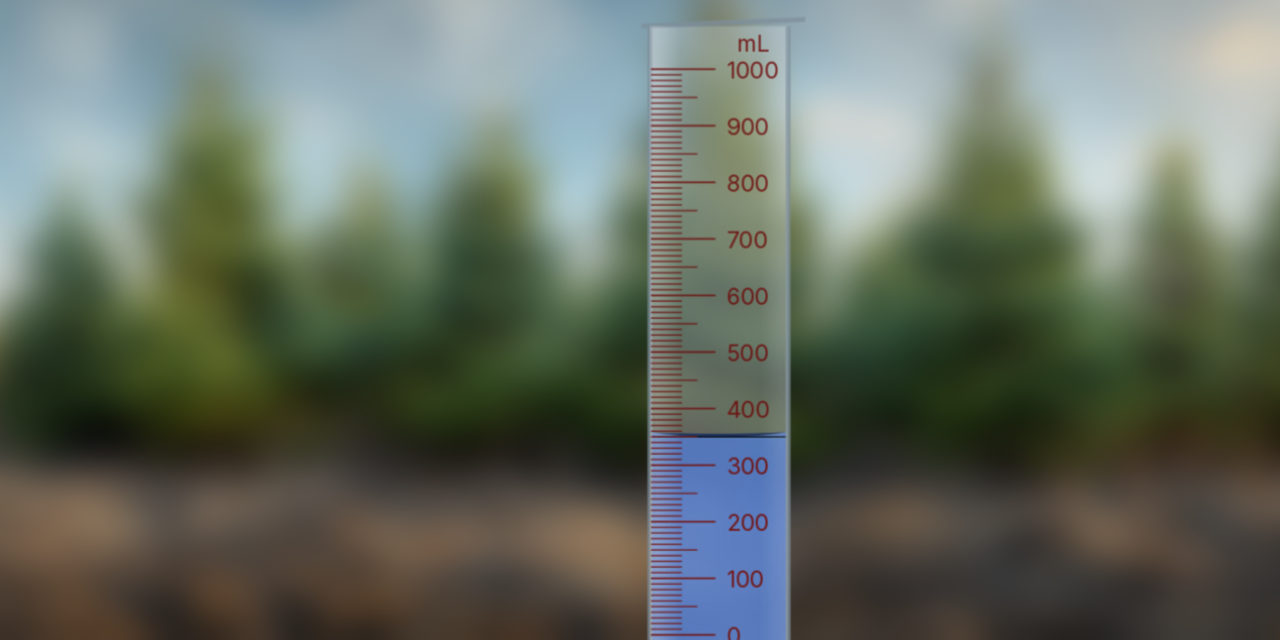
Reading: 350 mL
